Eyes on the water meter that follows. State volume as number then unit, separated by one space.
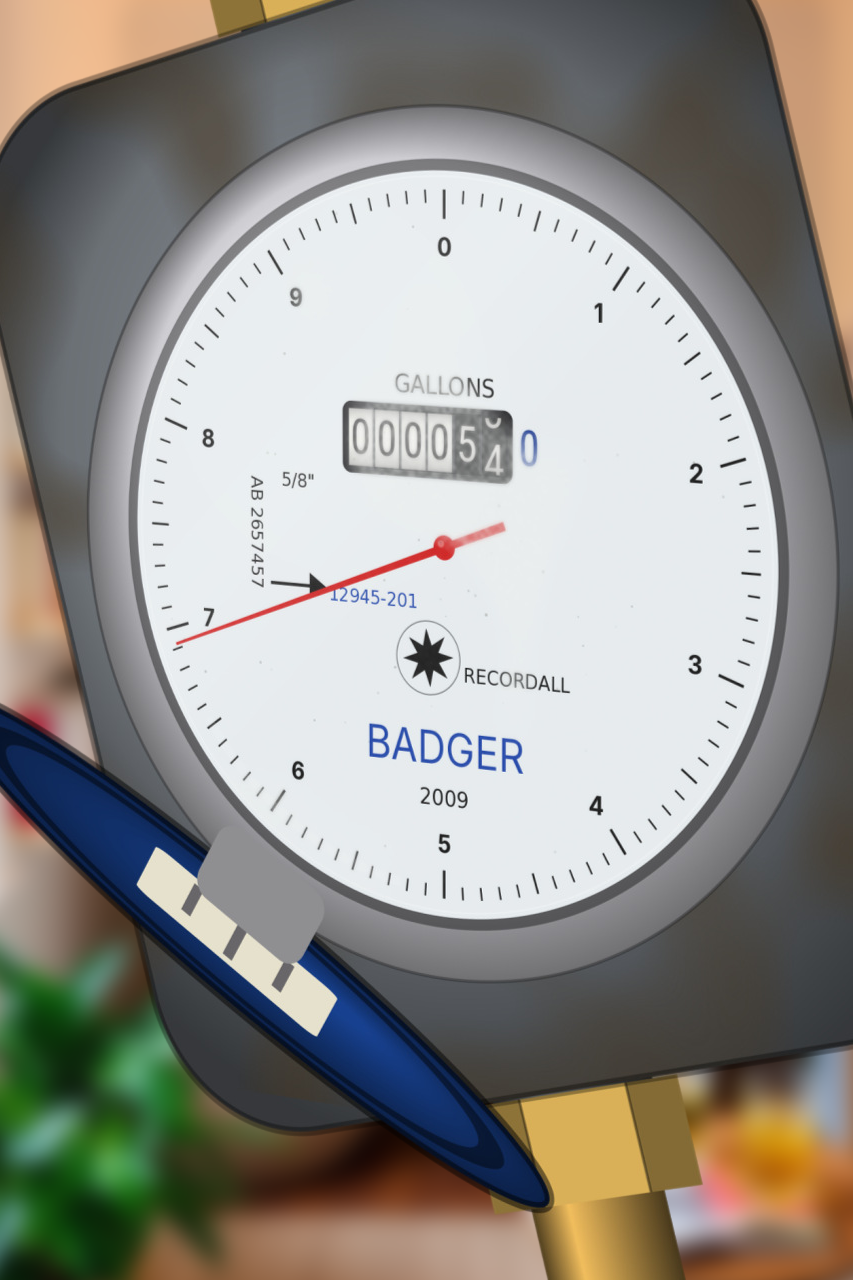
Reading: 536.9 gal
